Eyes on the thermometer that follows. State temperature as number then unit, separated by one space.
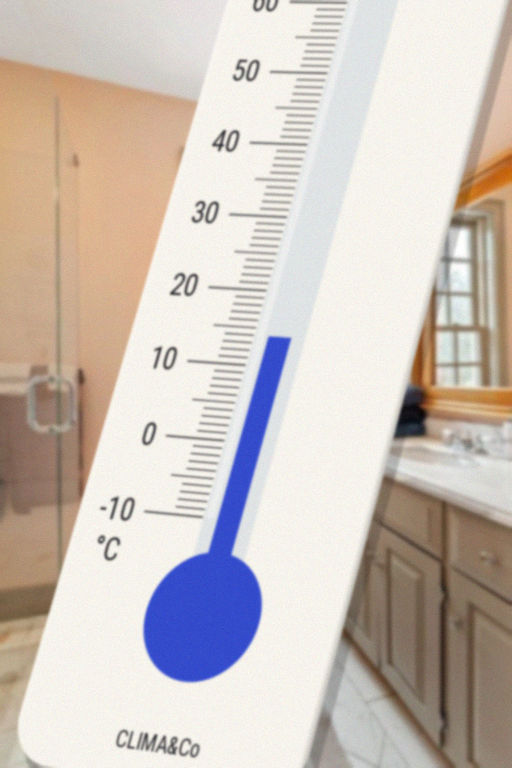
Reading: 14 °C
